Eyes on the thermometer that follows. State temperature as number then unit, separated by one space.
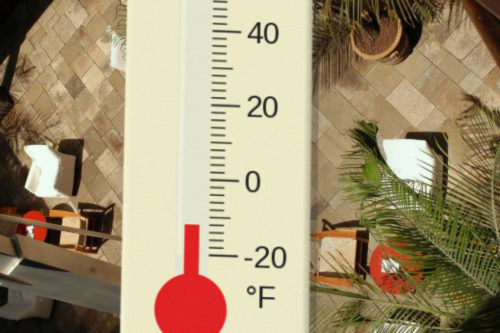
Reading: -12 °F
